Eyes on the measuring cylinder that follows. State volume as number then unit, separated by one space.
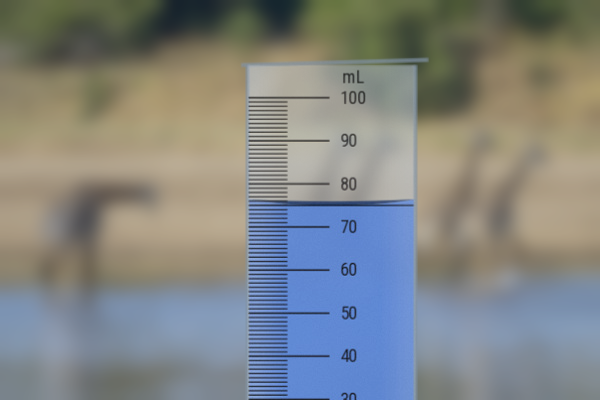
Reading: 75 mL
